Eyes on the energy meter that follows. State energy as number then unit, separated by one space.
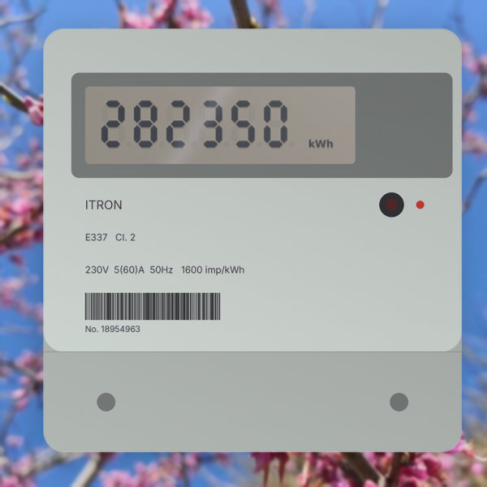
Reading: 282350 kWh
